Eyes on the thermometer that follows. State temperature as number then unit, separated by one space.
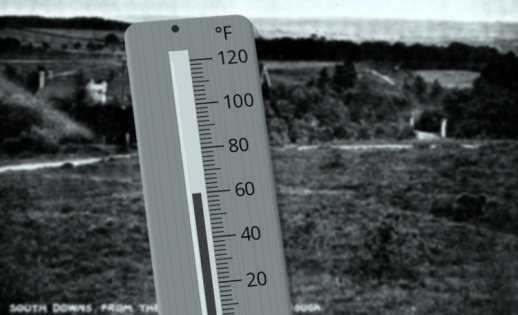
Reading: 60 °F
